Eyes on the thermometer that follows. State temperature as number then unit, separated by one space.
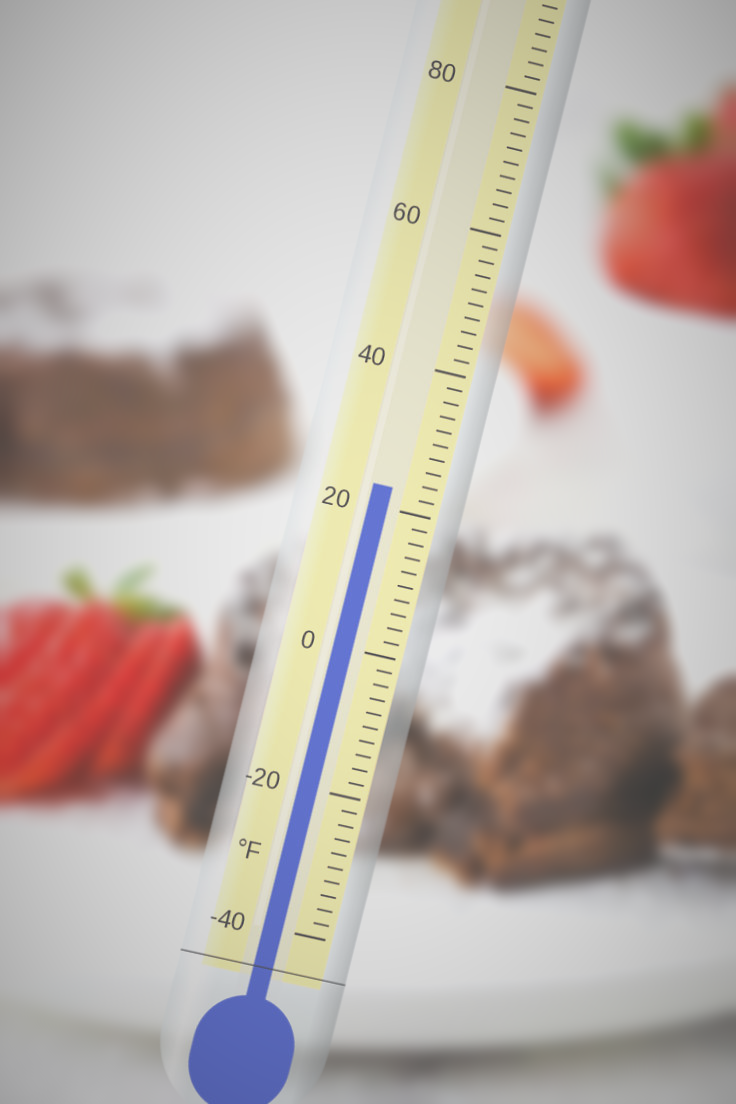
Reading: 23 °F
